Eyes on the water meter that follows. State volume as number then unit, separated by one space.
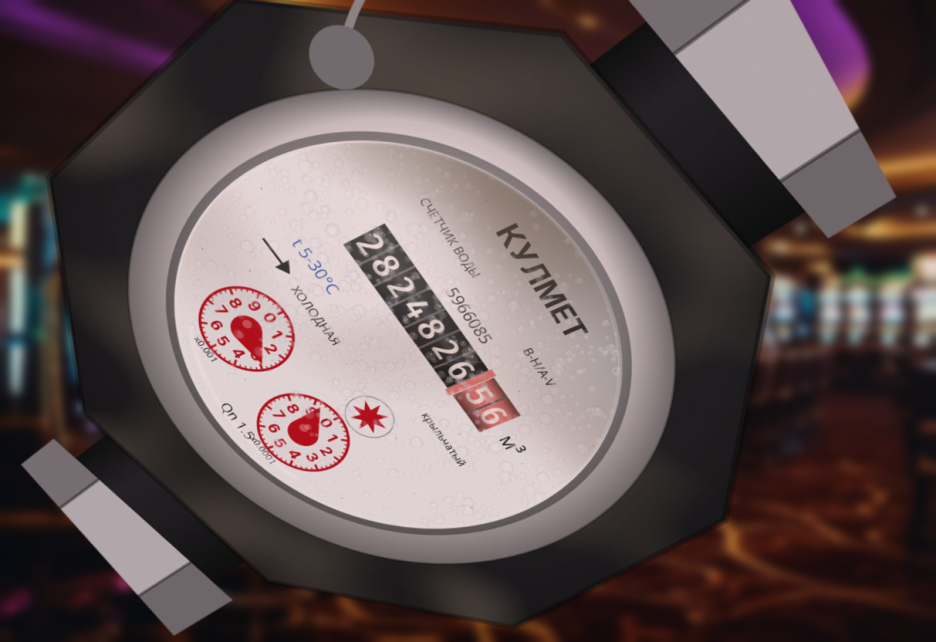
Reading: 2824826.5629 m³
